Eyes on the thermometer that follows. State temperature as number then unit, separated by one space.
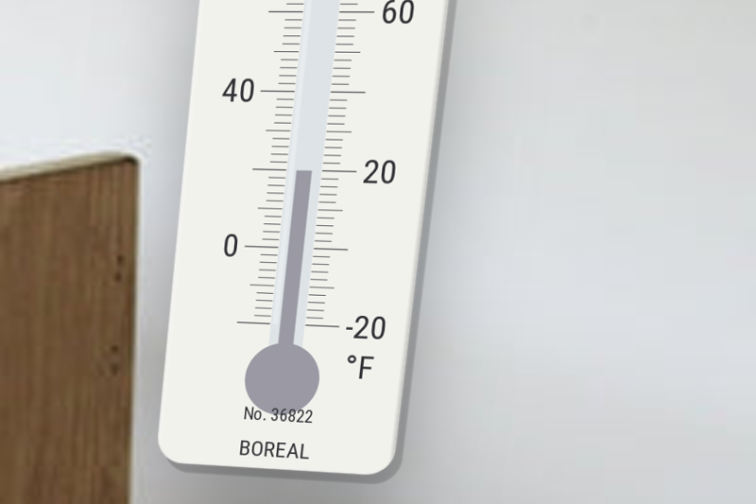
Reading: 20 °F
